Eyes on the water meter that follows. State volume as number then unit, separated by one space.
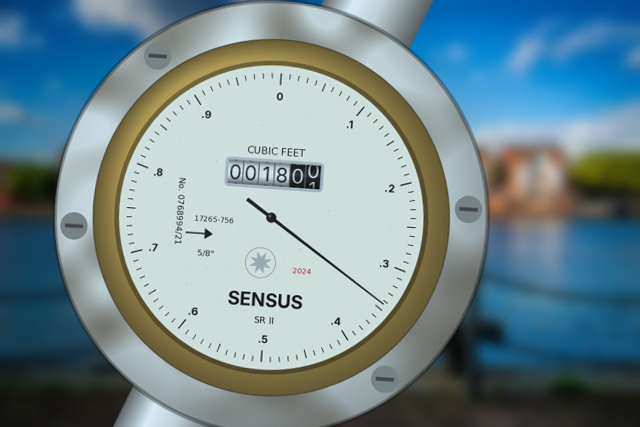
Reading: 1800.34 ft³
